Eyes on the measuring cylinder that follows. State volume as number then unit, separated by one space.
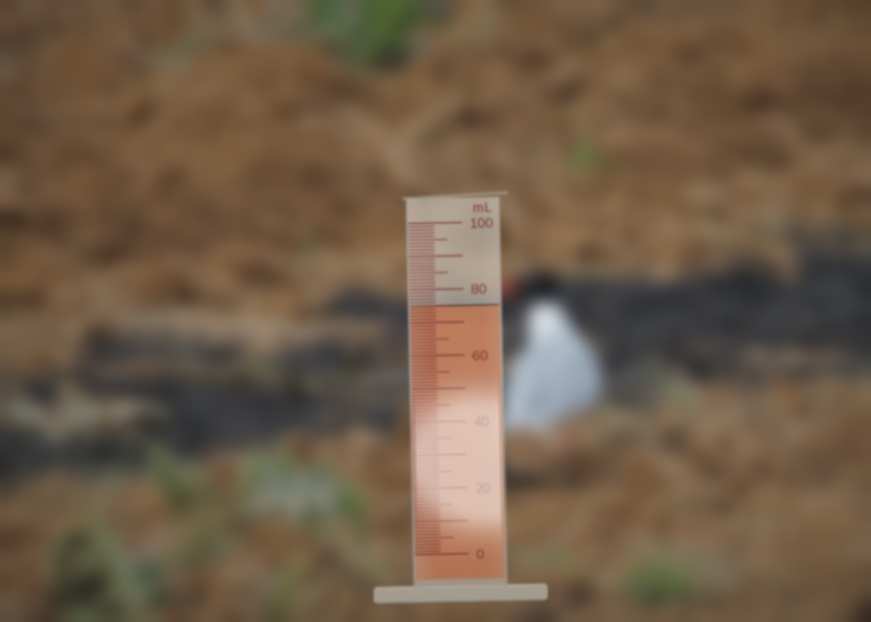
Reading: 75 mL
